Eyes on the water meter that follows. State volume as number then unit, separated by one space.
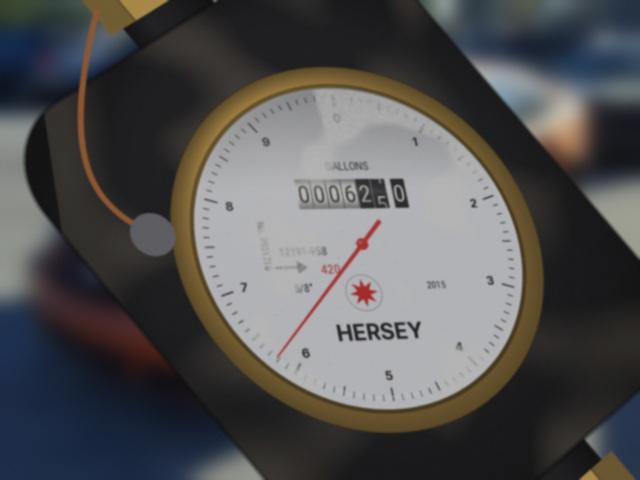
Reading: 6246.2 gal
